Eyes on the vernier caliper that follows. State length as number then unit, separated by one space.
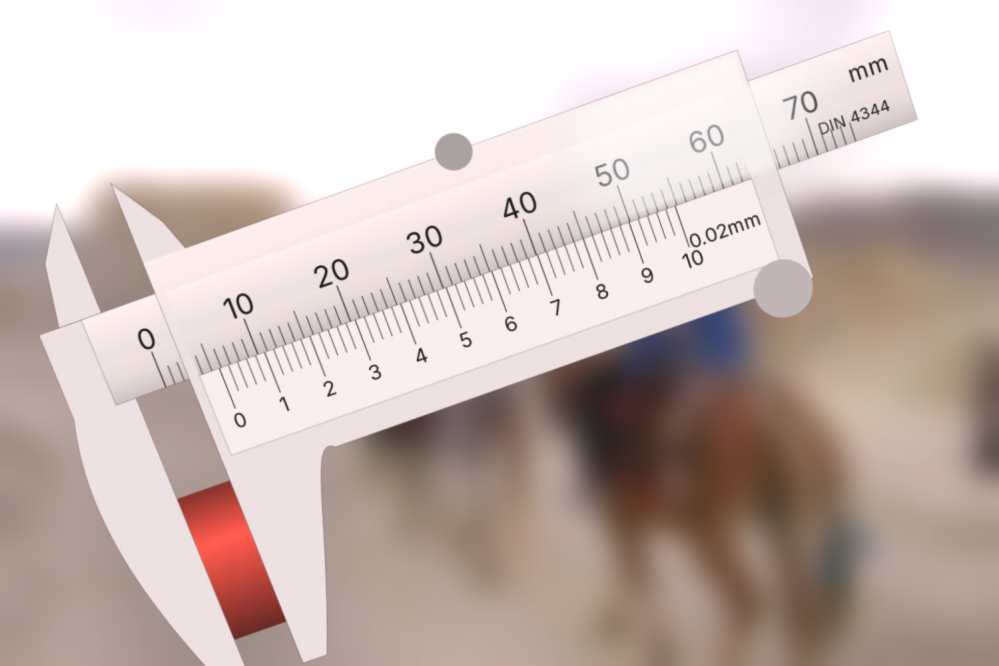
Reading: 5.8 mm
